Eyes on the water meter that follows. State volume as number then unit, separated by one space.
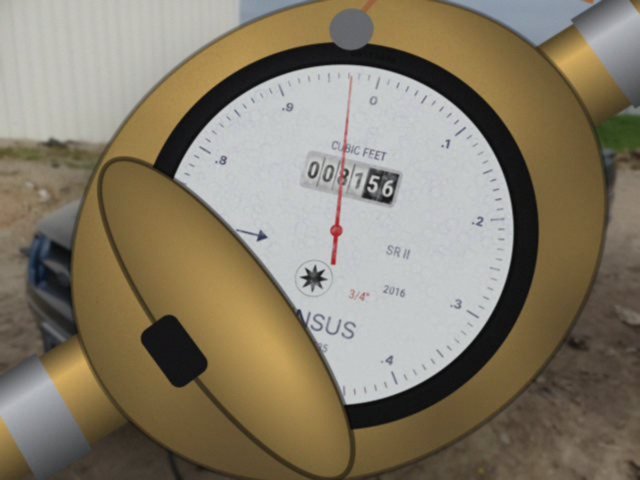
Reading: 8155.97 ft³
